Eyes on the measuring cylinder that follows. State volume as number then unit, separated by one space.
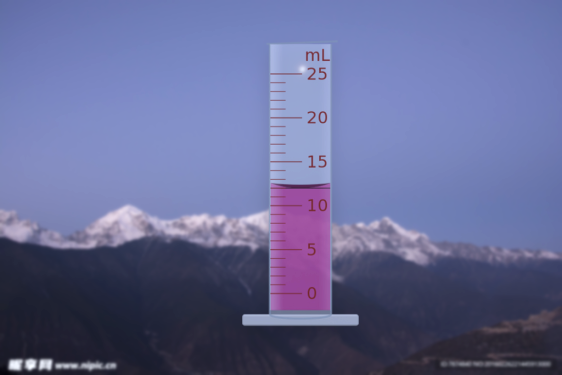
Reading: 12 mL
